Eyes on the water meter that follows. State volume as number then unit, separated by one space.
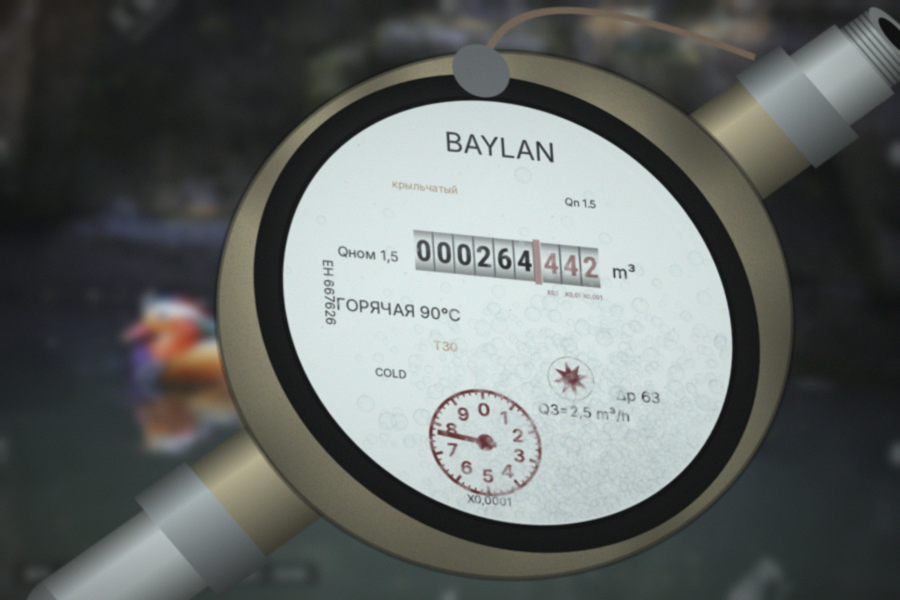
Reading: 264.4427 m³
